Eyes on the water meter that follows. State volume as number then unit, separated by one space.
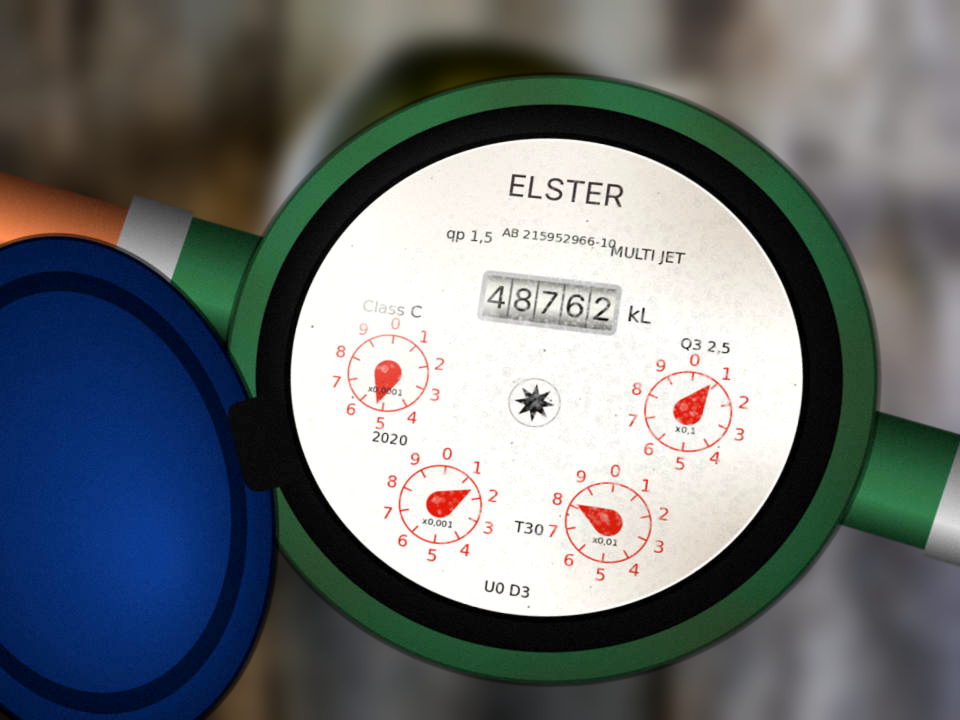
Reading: 48762.0815 kL
